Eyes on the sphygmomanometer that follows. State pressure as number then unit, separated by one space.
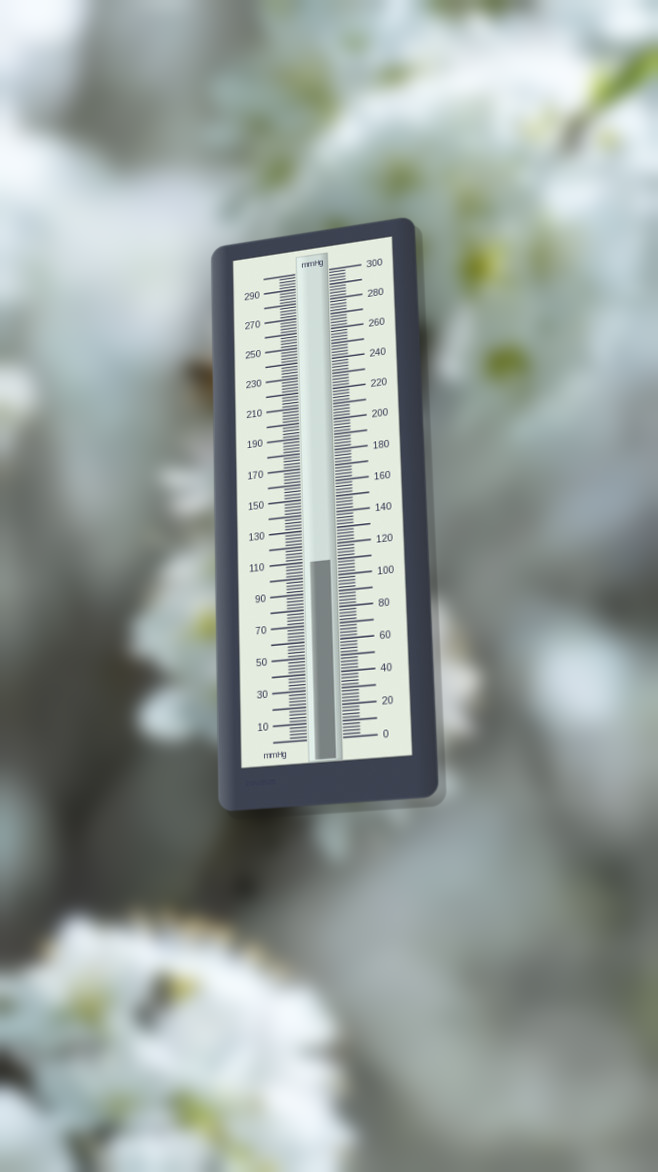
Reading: 110 mmHg
